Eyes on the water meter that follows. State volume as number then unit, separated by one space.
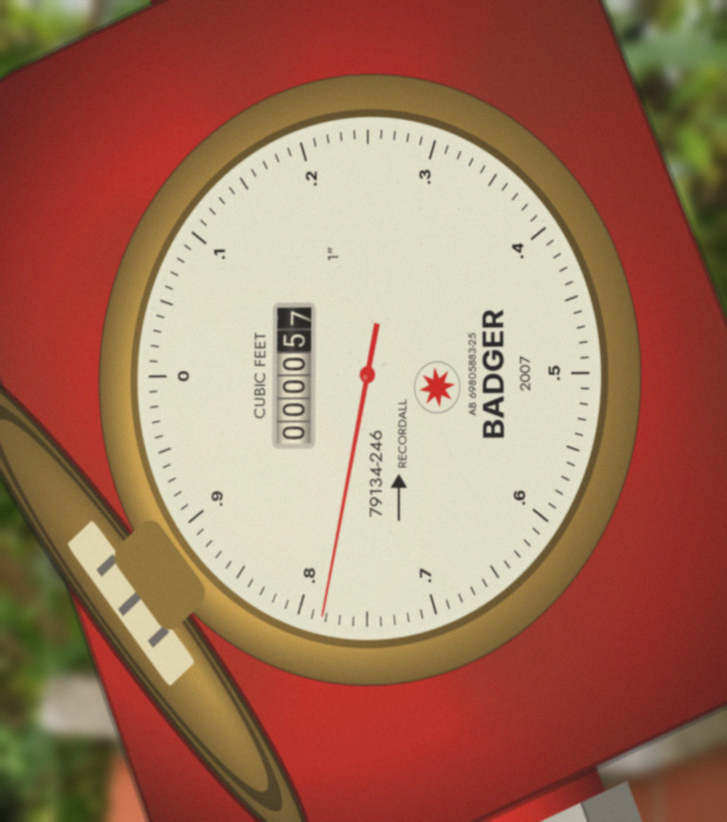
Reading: 56.78 ft³
